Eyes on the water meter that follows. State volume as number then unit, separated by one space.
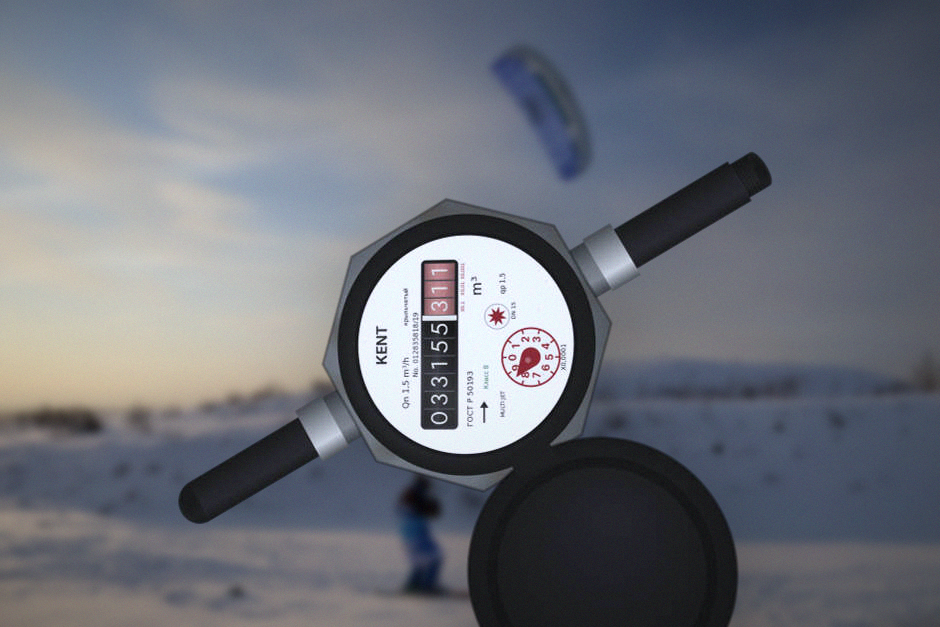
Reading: 33155.3118 m³
